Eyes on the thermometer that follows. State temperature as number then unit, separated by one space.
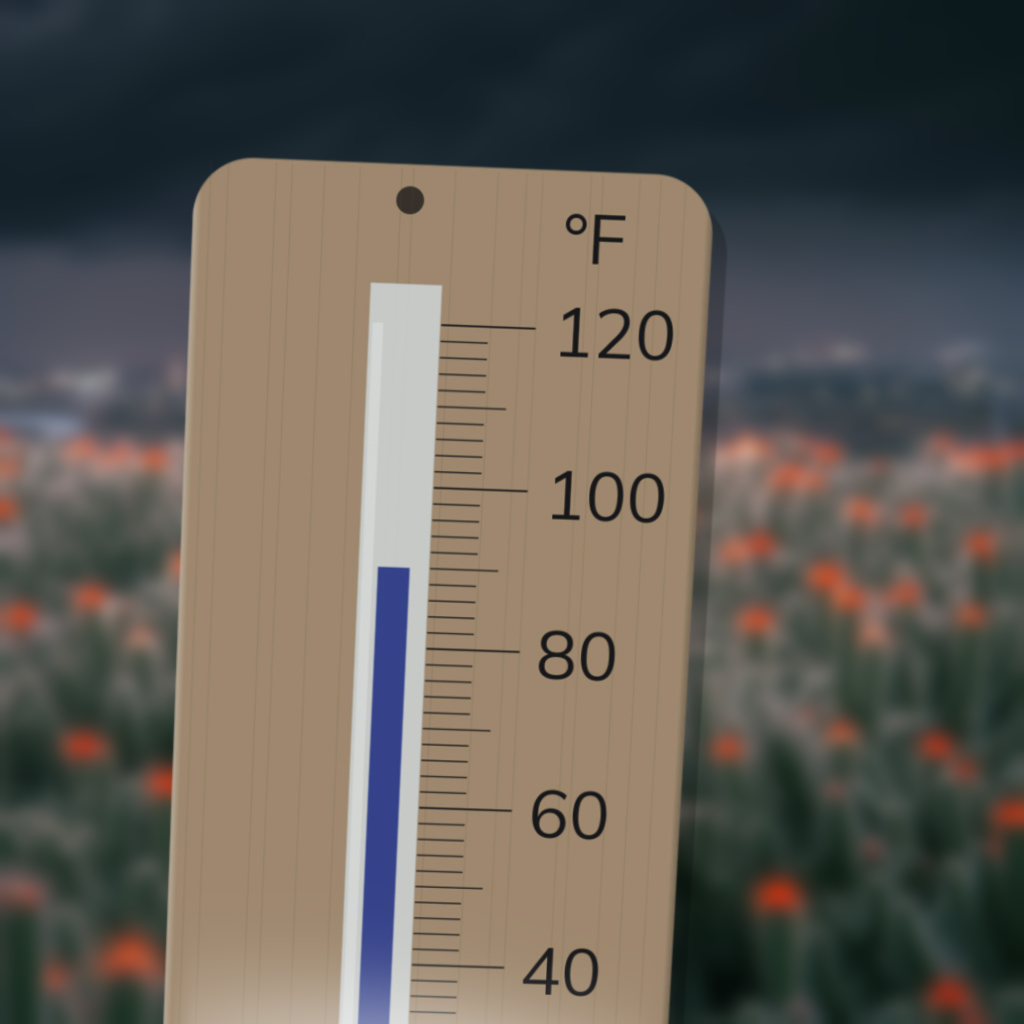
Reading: 90 °F
